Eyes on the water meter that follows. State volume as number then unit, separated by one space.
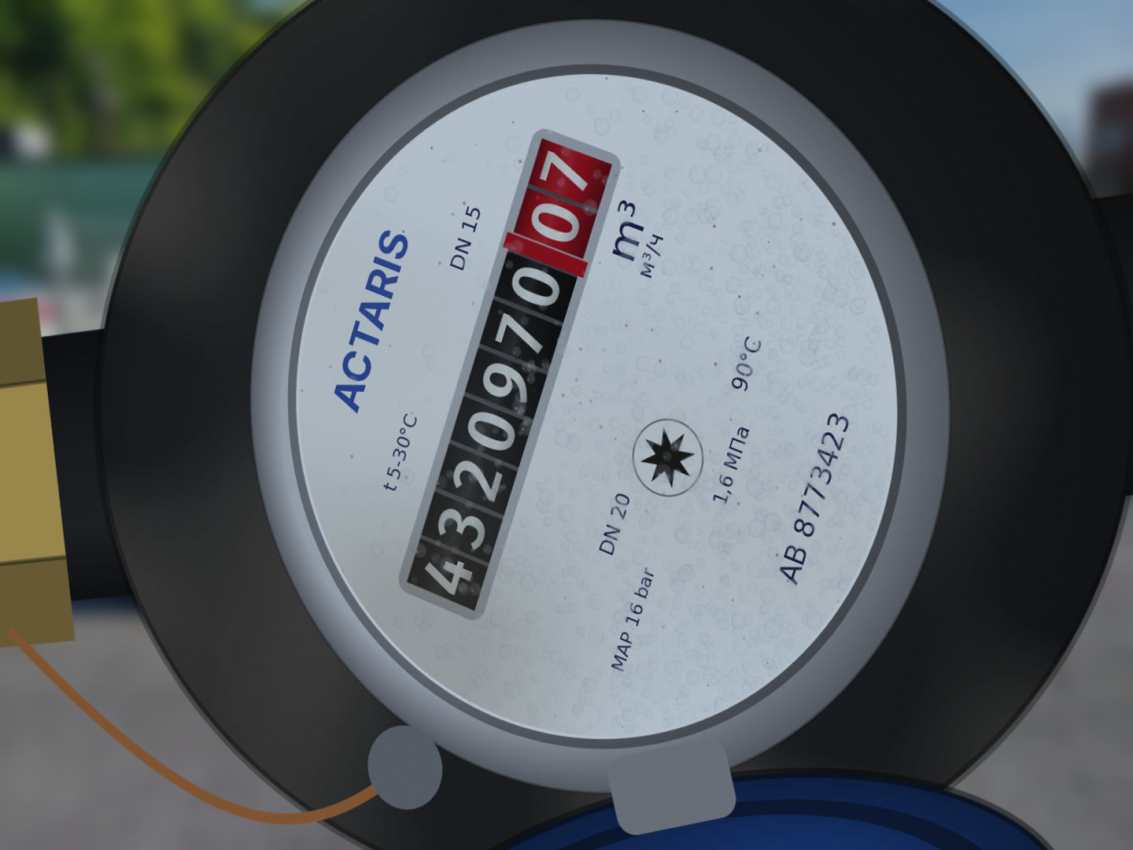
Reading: 4320970.07 m³
